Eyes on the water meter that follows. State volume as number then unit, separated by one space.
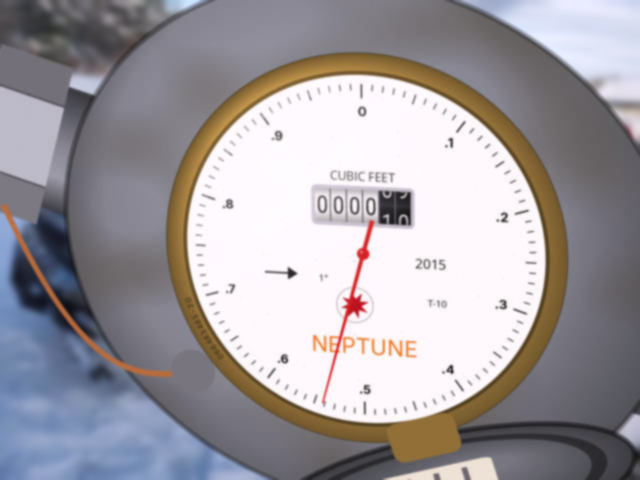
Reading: 9.54 ft³
